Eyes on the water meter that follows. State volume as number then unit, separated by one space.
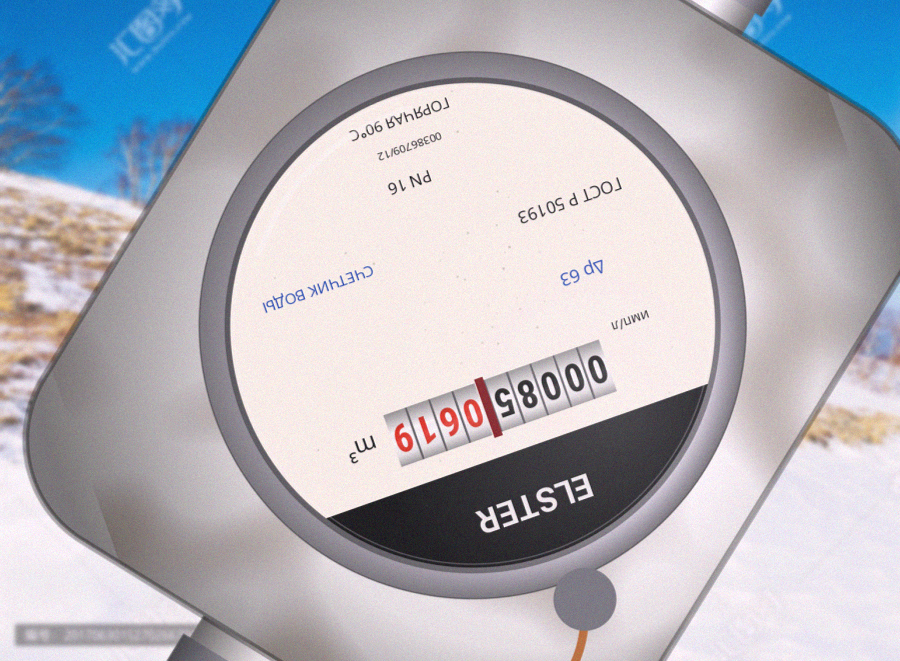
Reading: 85.0619 m³
